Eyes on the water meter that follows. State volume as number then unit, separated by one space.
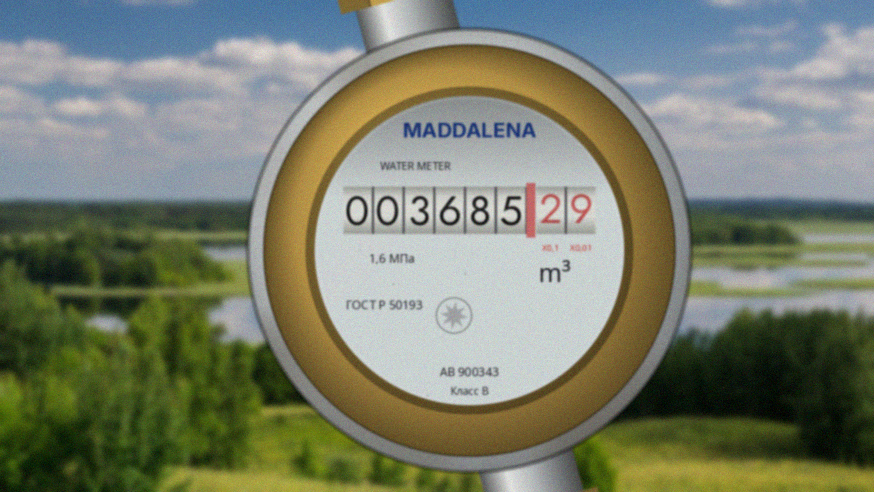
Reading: 3685.29 m³
